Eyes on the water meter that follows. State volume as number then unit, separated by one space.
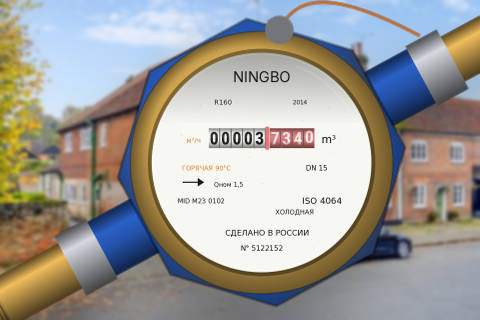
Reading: 3.7340 m³
